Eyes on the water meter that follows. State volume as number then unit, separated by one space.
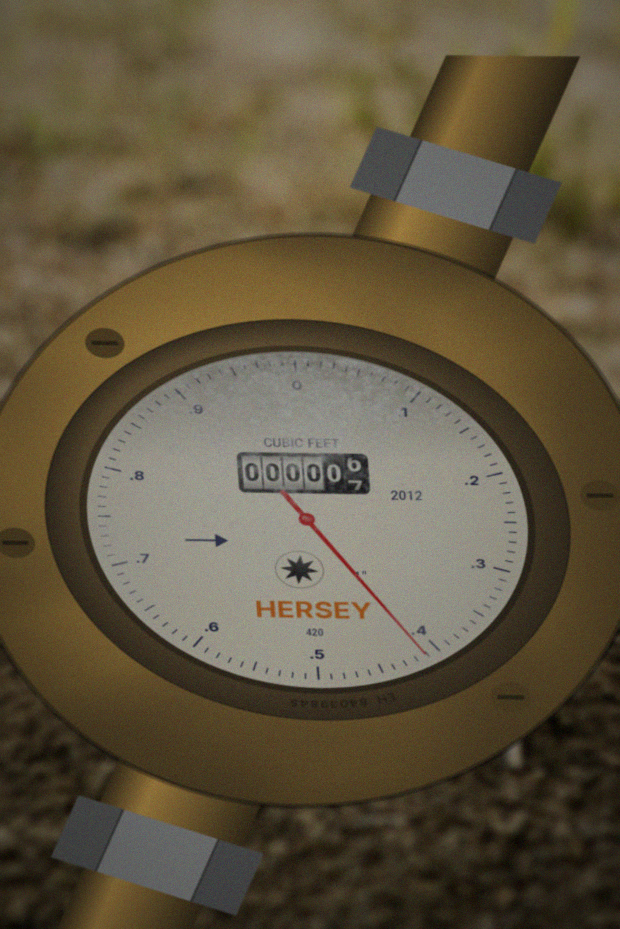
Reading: 6.41 ft³
